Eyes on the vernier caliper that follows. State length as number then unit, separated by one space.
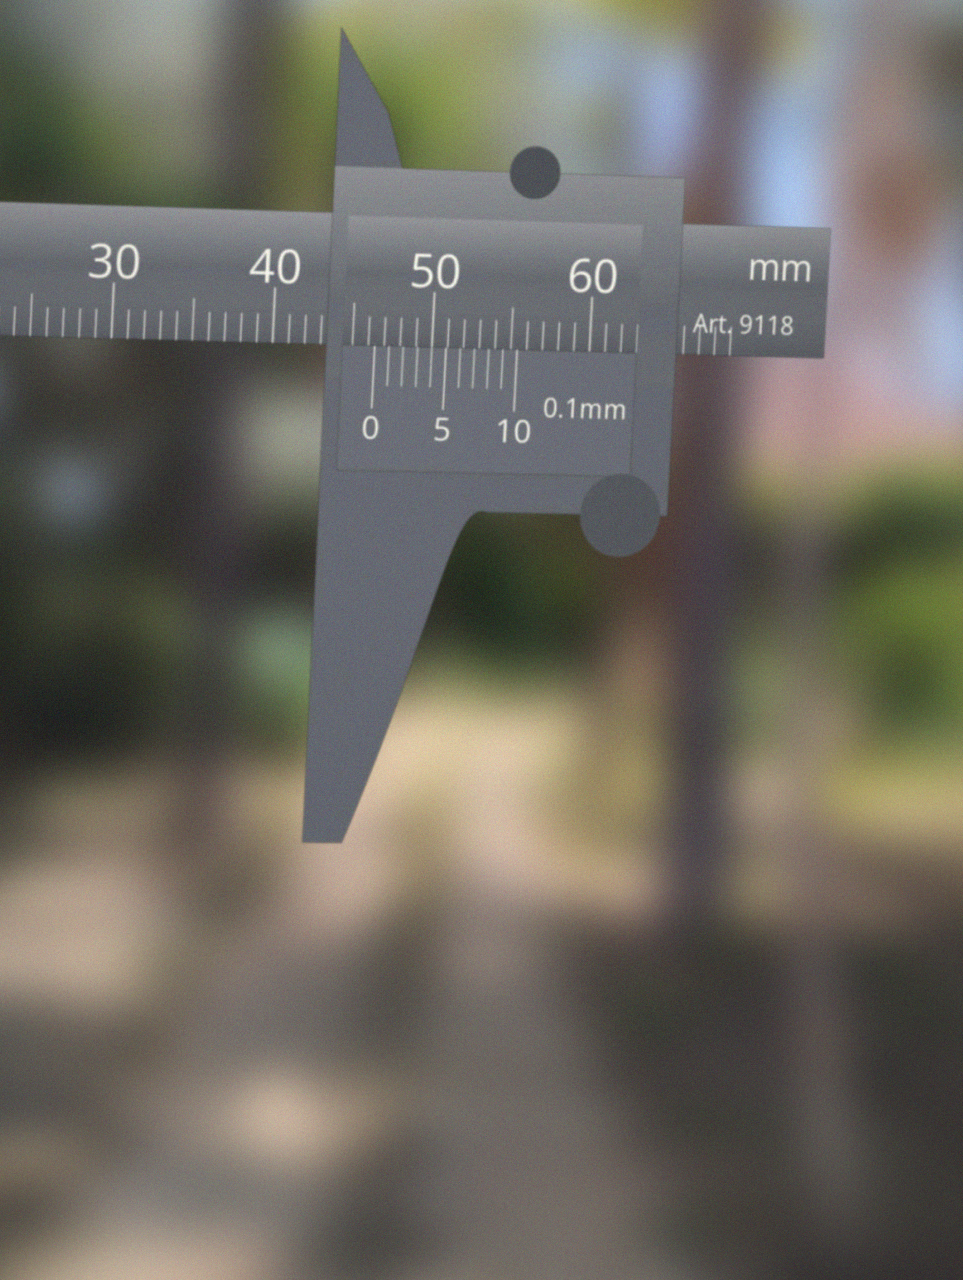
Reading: 46.4 mm
